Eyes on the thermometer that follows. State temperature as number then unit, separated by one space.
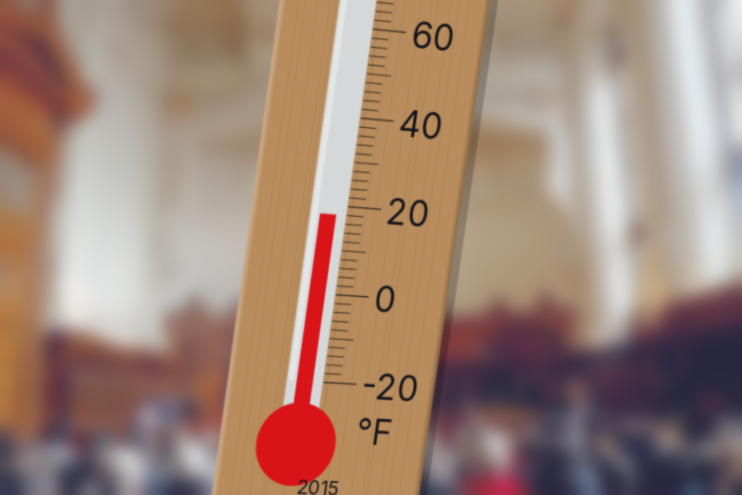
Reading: 18 °F
